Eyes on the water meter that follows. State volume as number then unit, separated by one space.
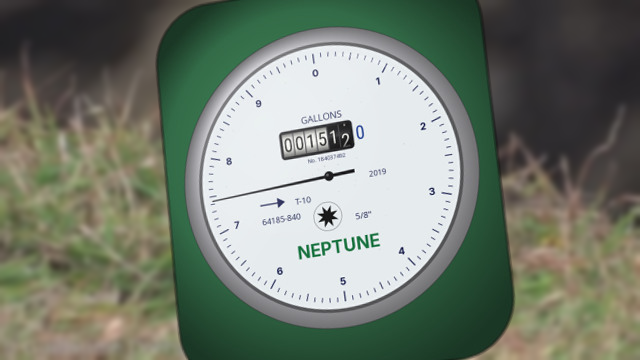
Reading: 15117.4 gal
